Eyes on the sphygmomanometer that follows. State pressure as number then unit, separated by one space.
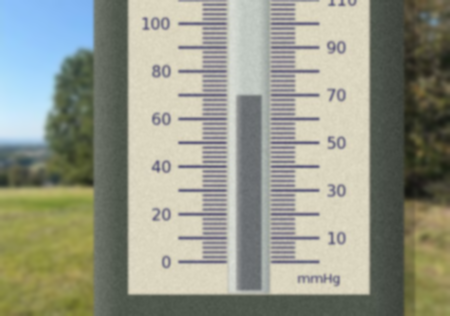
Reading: 70 mmHg
